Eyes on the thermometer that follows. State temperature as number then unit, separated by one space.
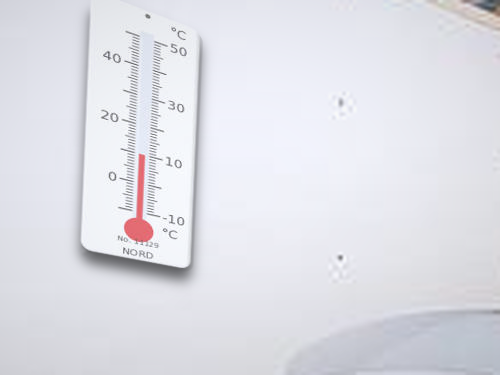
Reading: 10 °C
